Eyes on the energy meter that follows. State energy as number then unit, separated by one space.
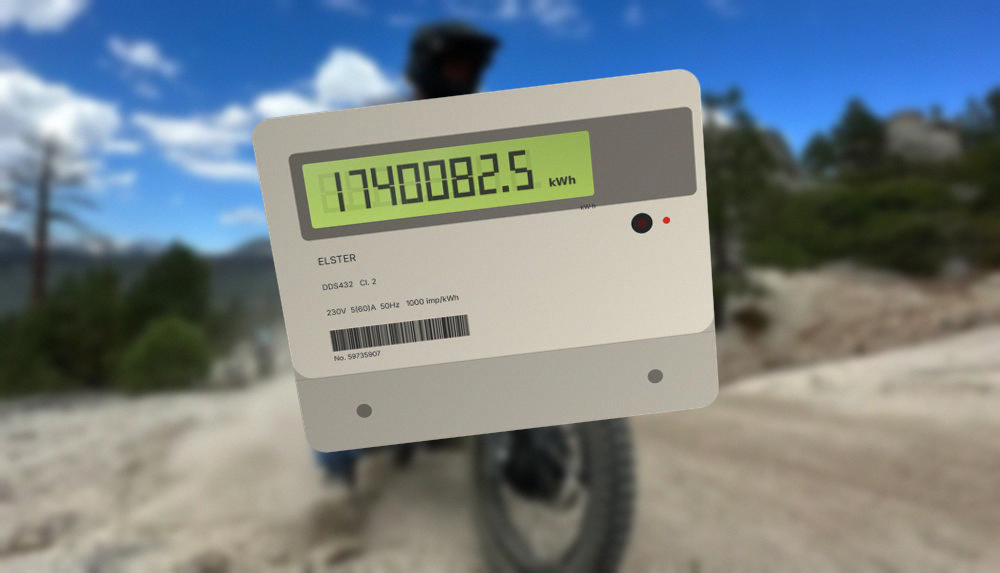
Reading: 1740082.5 kWh
